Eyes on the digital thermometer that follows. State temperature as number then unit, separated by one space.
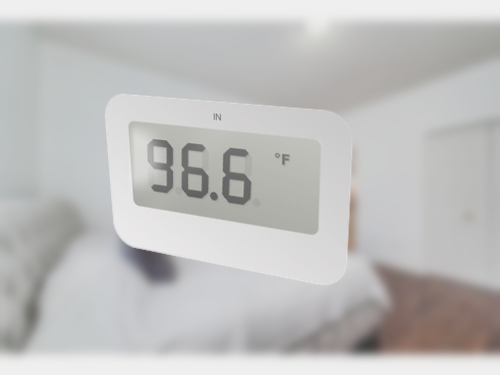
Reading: 96.6 °F
